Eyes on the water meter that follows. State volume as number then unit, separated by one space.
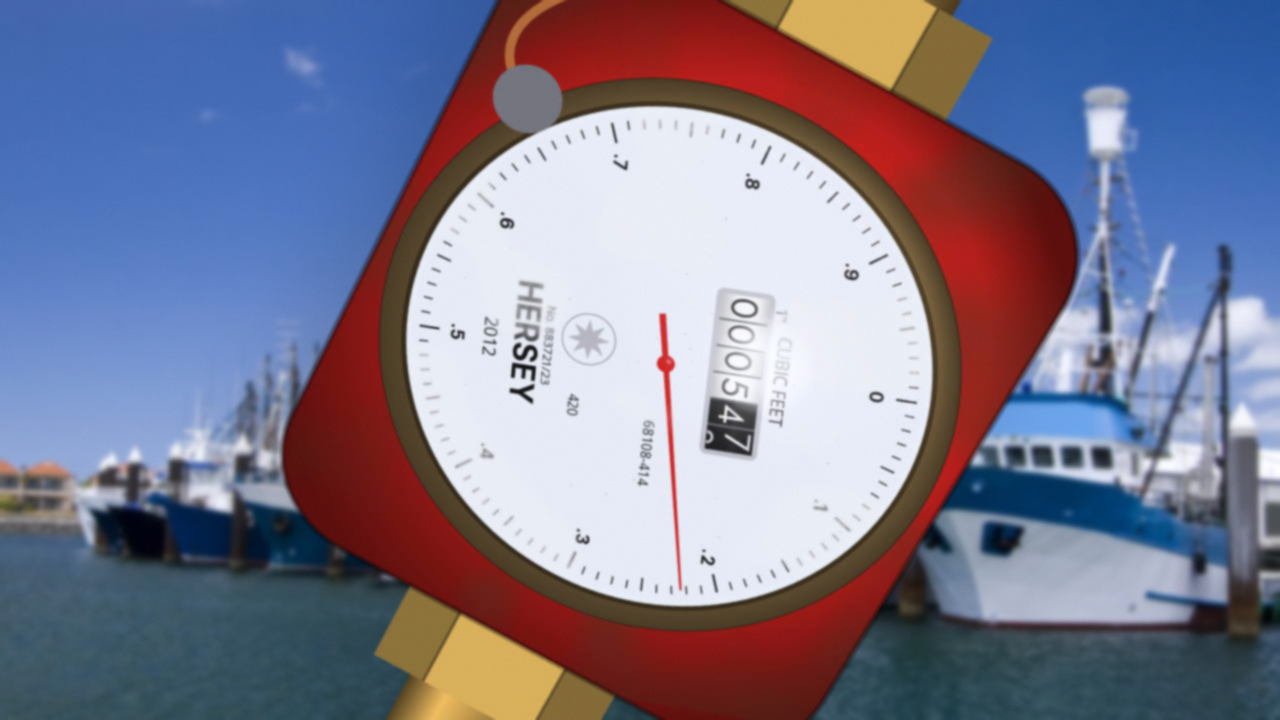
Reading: 547.22 ft³
